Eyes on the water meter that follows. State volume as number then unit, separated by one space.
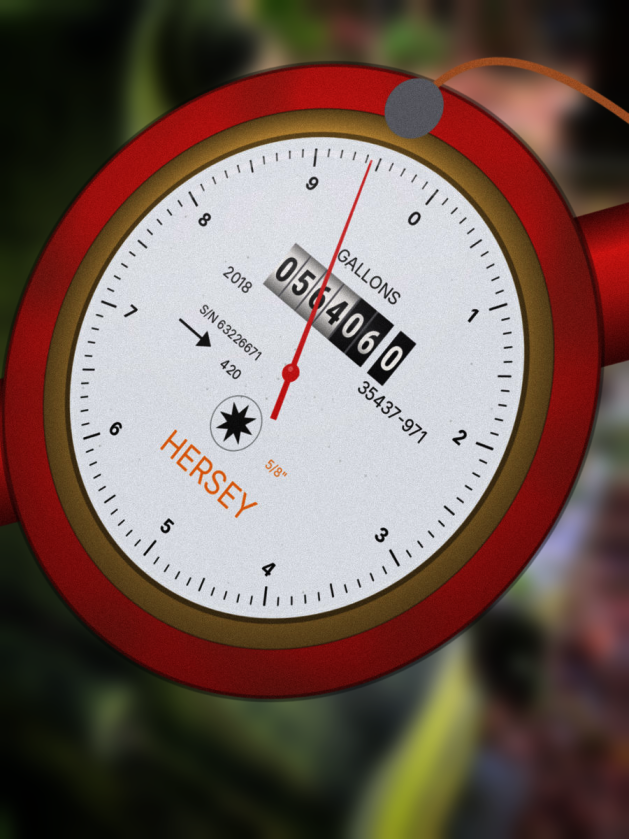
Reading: 564059.4 gal
